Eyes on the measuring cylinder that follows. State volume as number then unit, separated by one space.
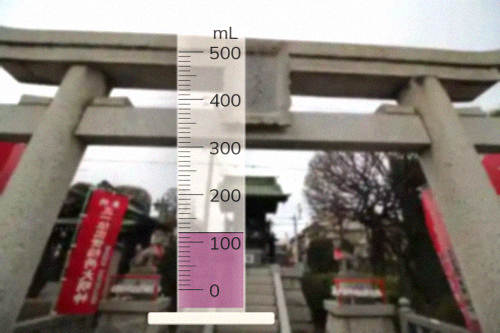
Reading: 120 mL
